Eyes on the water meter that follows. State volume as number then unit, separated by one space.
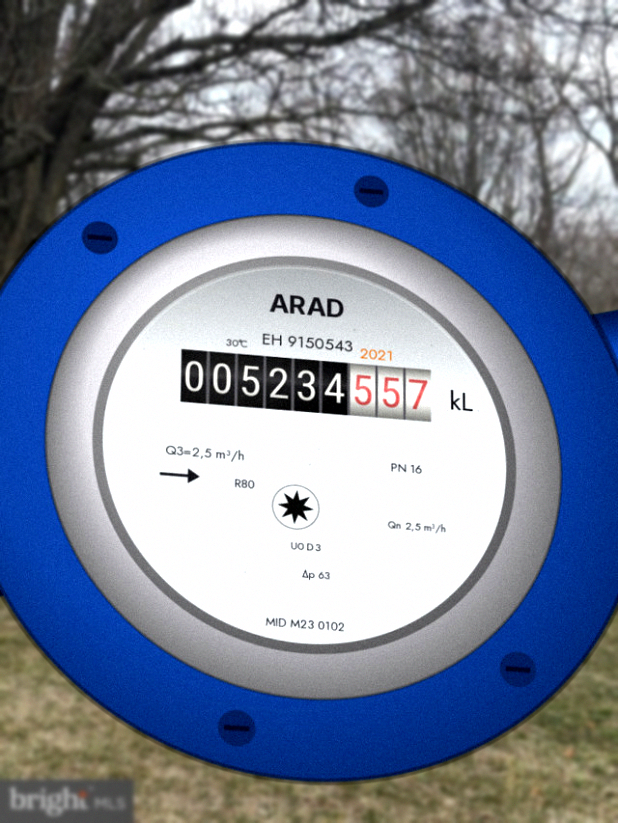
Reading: 5234.557 kL
